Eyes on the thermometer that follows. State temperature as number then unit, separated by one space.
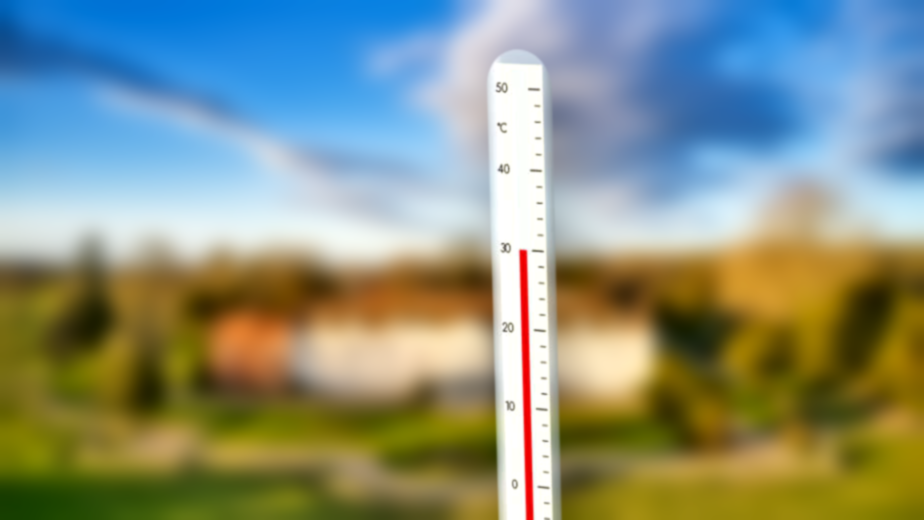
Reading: 30 °C
